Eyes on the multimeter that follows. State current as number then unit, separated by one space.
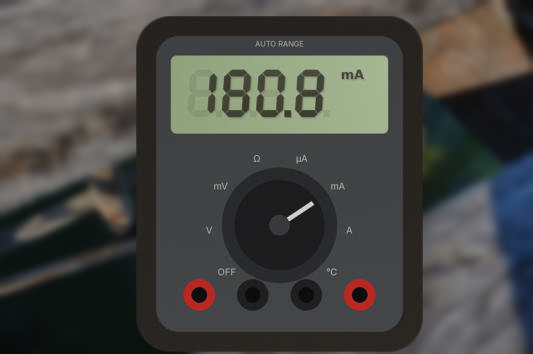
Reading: 180.8 mA
